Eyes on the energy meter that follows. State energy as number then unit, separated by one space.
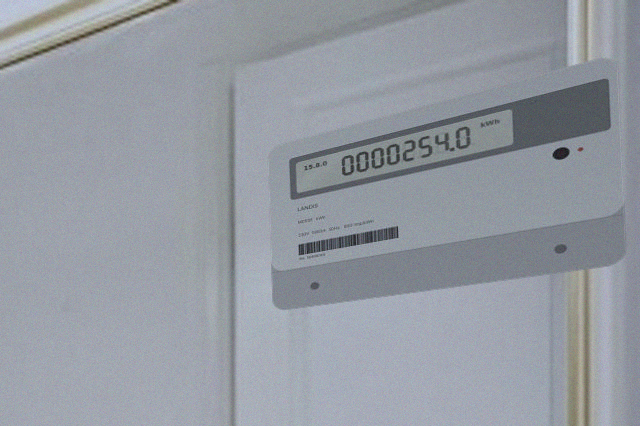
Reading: 254.0 kWh
